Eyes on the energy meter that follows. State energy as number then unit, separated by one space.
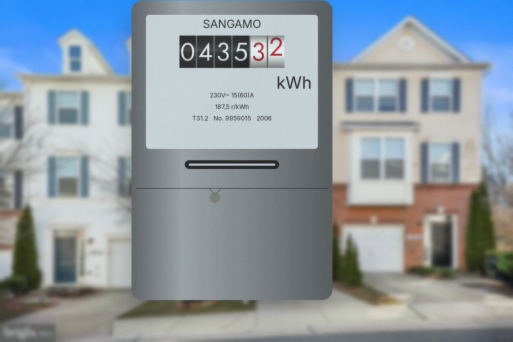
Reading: 435.32 kWh
